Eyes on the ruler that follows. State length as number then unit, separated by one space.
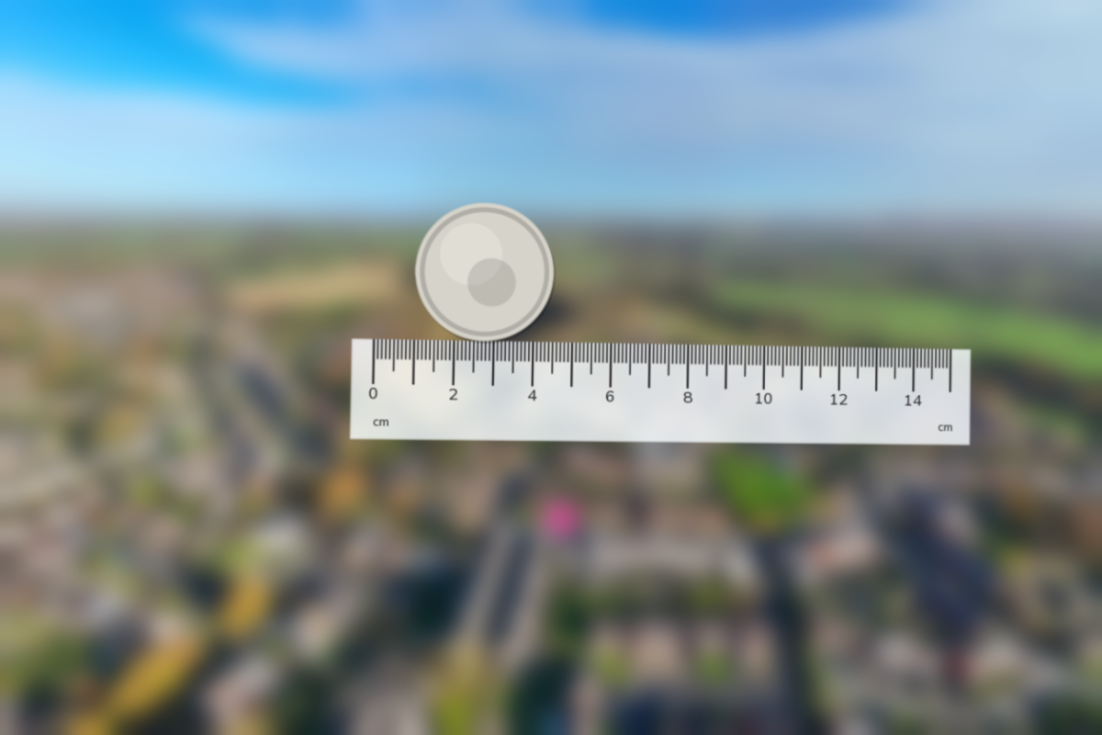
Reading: 3.5 cm
